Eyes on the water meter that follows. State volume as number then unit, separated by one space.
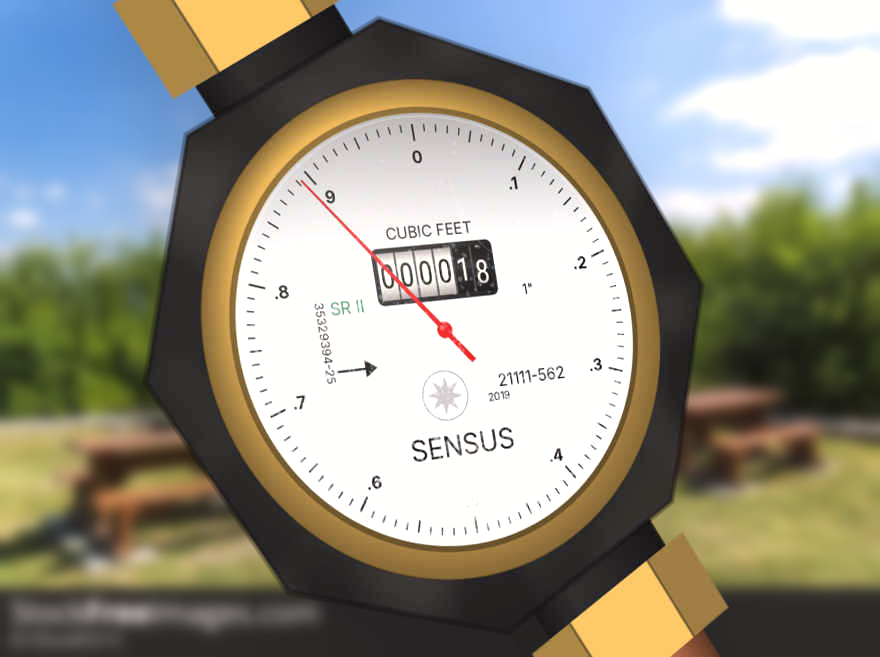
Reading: 17.89 ft³
